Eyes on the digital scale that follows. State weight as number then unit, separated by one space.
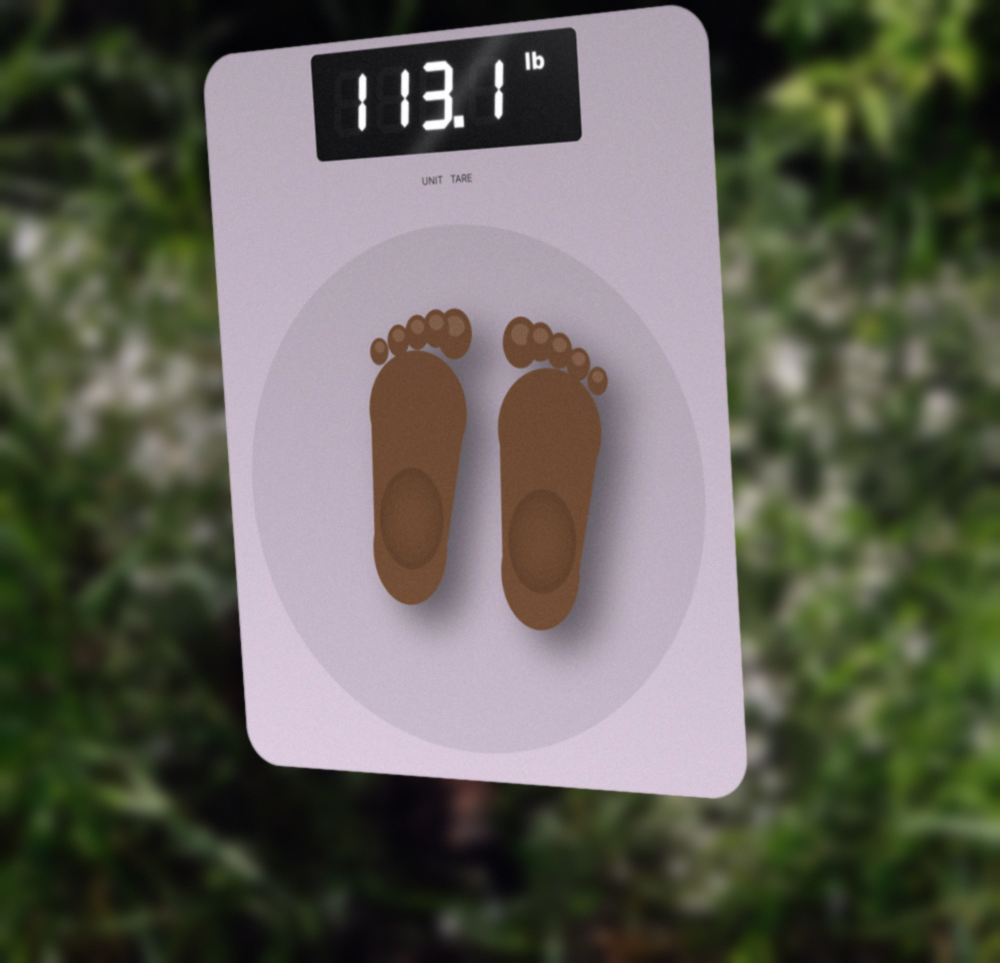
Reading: 113.1 lb
